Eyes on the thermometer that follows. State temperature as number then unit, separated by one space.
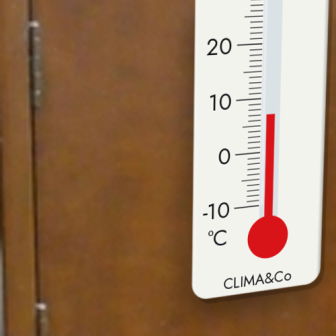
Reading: 7 °C
